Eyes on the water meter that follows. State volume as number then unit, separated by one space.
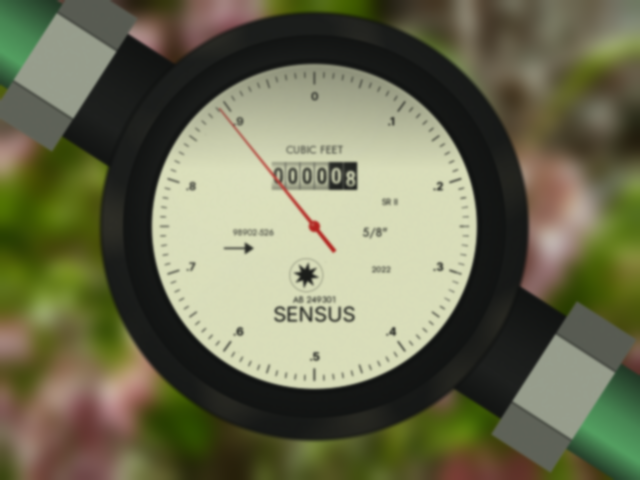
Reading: 7.89 ft³
